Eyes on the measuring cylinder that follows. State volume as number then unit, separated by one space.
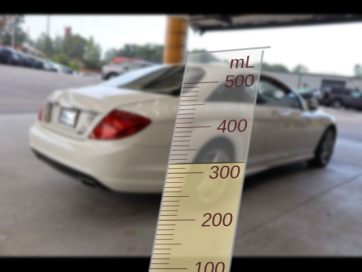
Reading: 320 mL
